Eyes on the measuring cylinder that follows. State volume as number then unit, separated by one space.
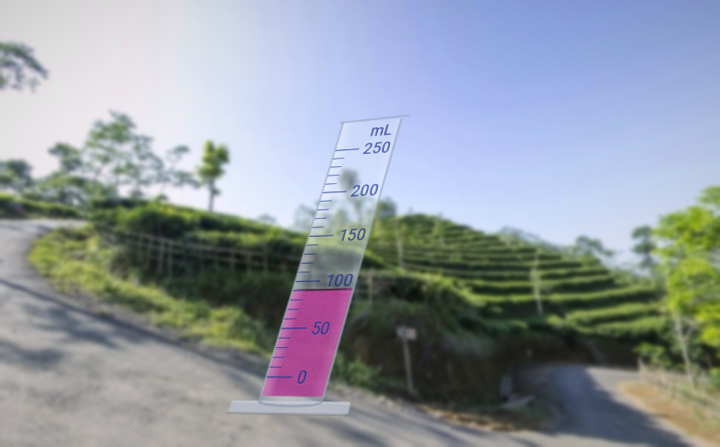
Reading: 90 mL
